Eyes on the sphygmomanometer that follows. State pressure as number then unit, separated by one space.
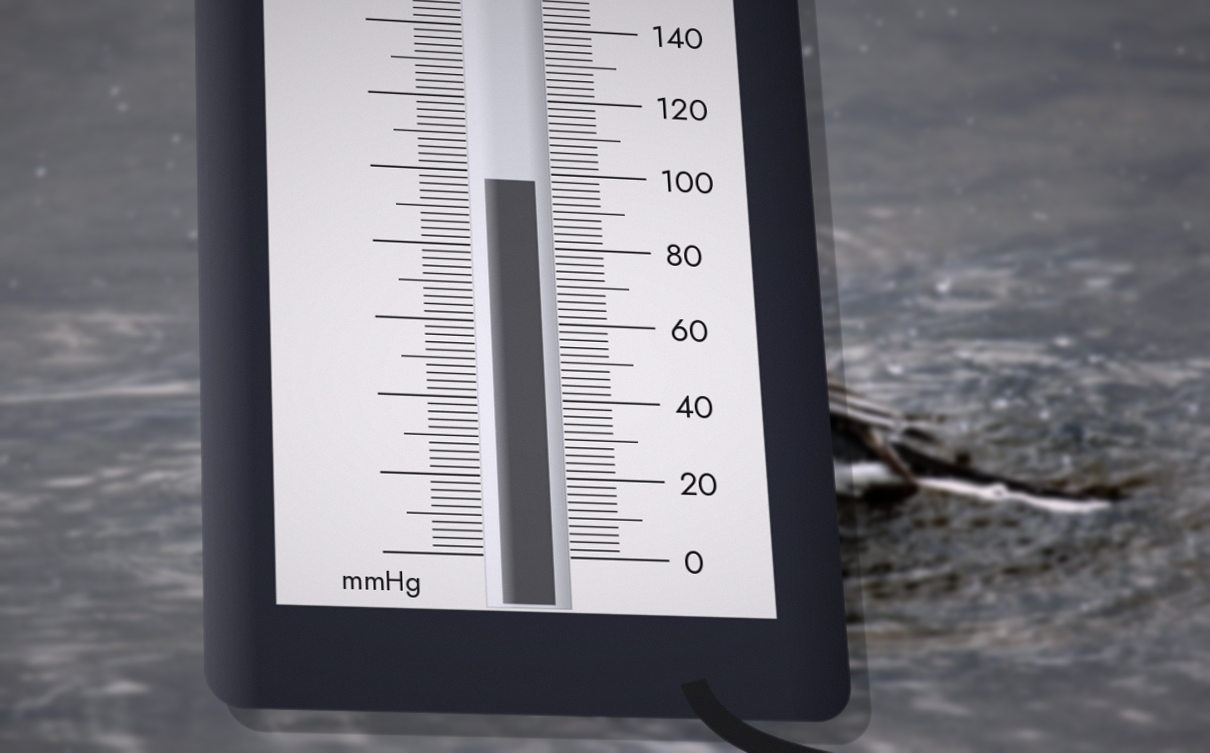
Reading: 98 mmHg
